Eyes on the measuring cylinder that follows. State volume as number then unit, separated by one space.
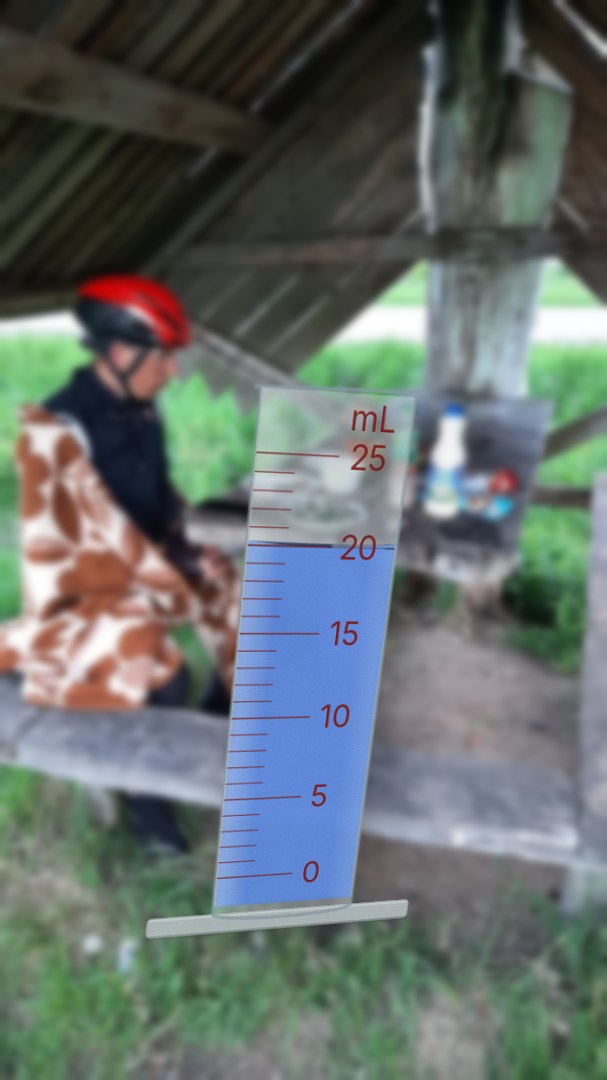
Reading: 20 mL
